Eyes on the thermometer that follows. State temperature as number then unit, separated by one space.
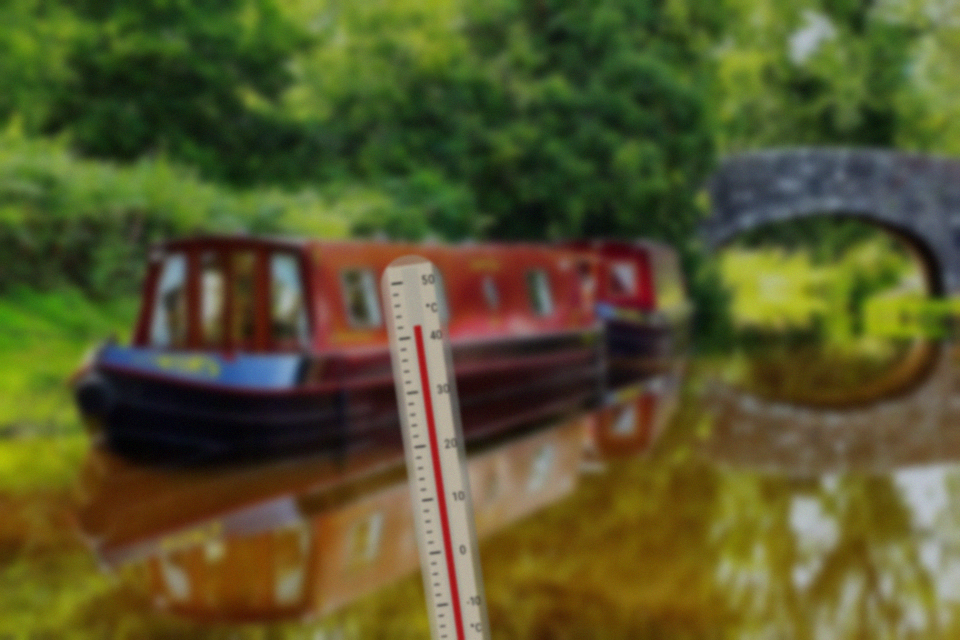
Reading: 42 °C
